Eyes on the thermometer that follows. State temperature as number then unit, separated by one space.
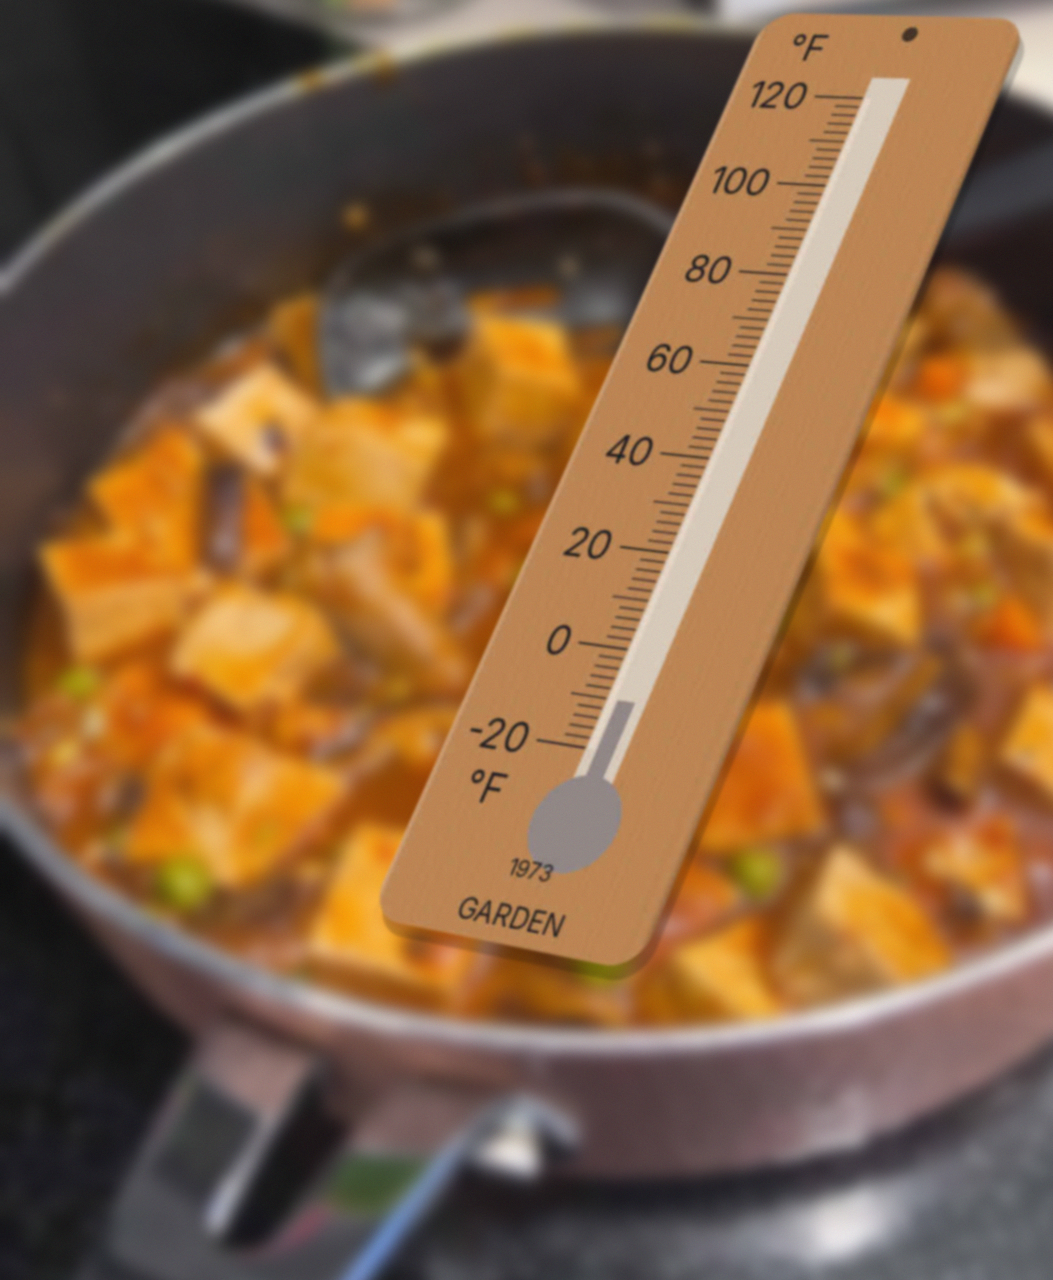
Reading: -10 °F
